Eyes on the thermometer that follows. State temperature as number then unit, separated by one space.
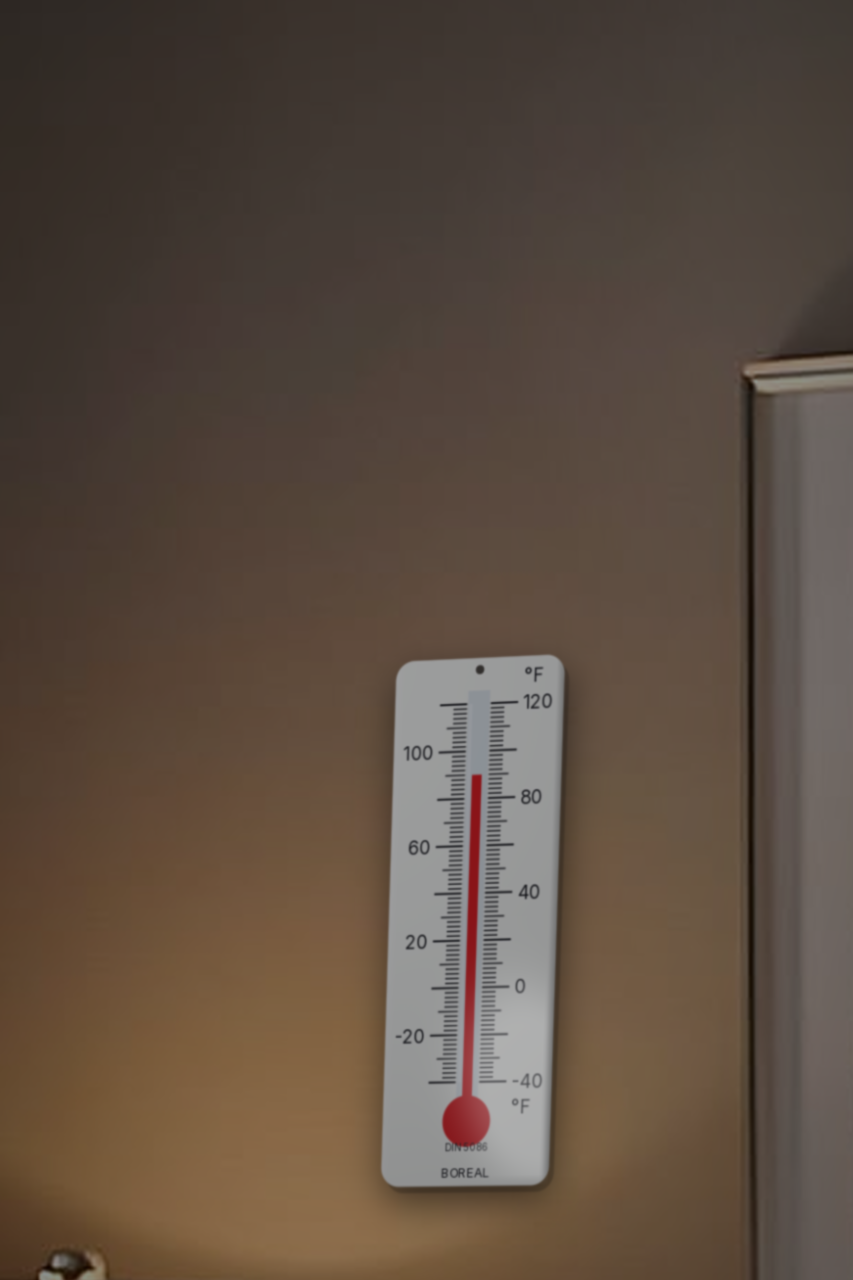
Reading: 90 °F
